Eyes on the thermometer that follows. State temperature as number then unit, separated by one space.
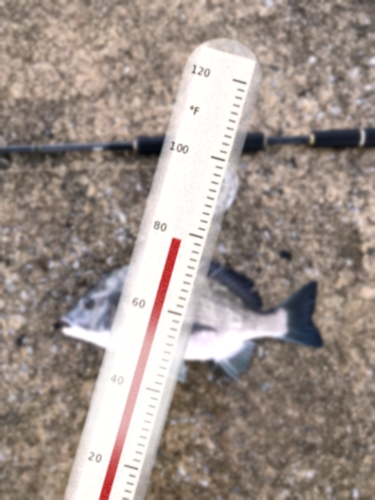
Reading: 78 °F
